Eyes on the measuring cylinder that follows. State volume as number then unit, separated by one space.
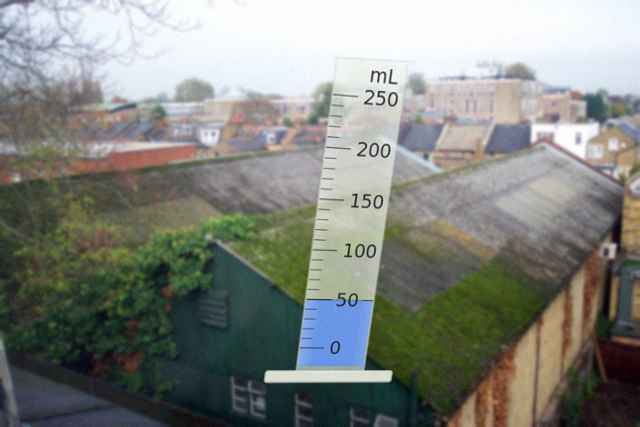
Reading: 50 mL
